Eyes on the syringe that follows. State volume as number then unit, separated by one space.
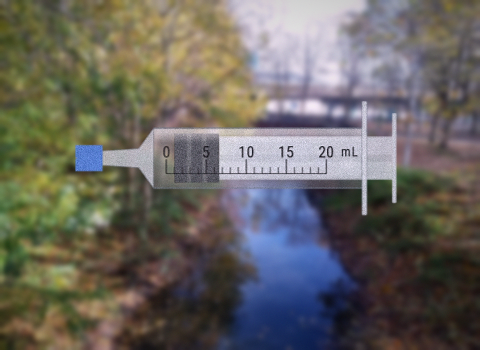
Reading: 1 mL
